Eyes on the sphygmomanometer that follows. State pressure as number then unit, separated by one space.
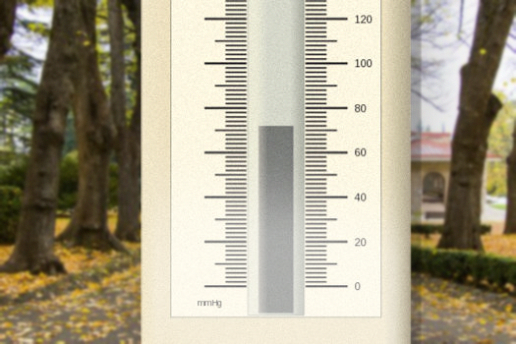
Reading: 72 mmHg
